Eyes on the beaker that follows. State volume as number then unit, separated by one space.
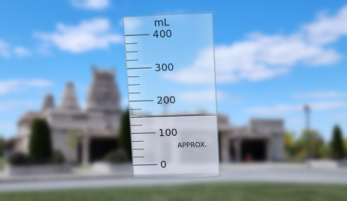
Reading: 150 mL
